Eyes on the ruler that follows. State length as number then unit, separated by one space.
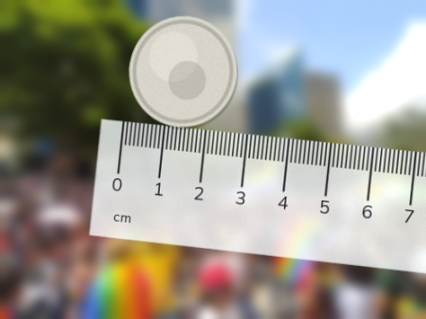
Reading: 2.6 cm
